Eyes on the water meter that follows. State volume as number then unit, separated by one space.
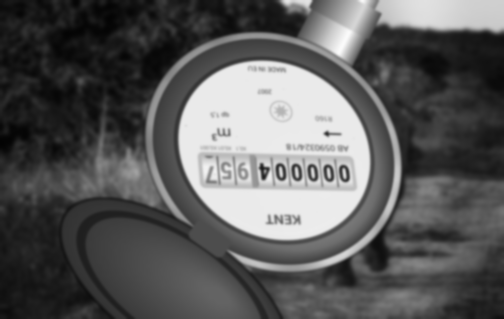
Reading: 4.957 m³
